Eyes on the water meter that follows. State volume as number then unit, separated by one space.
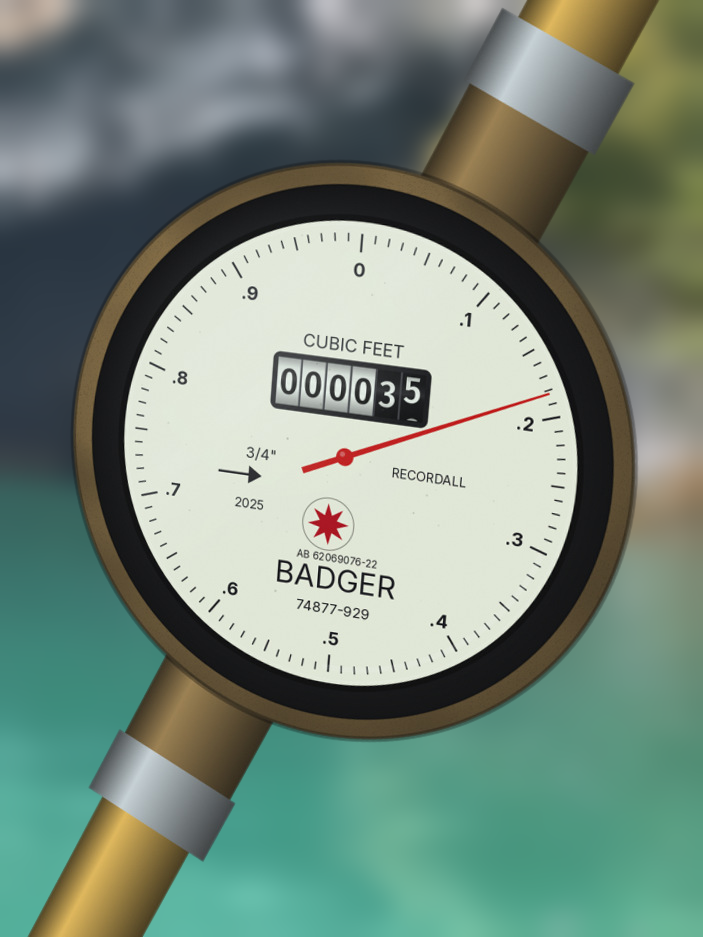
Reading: 35.18 ft³
